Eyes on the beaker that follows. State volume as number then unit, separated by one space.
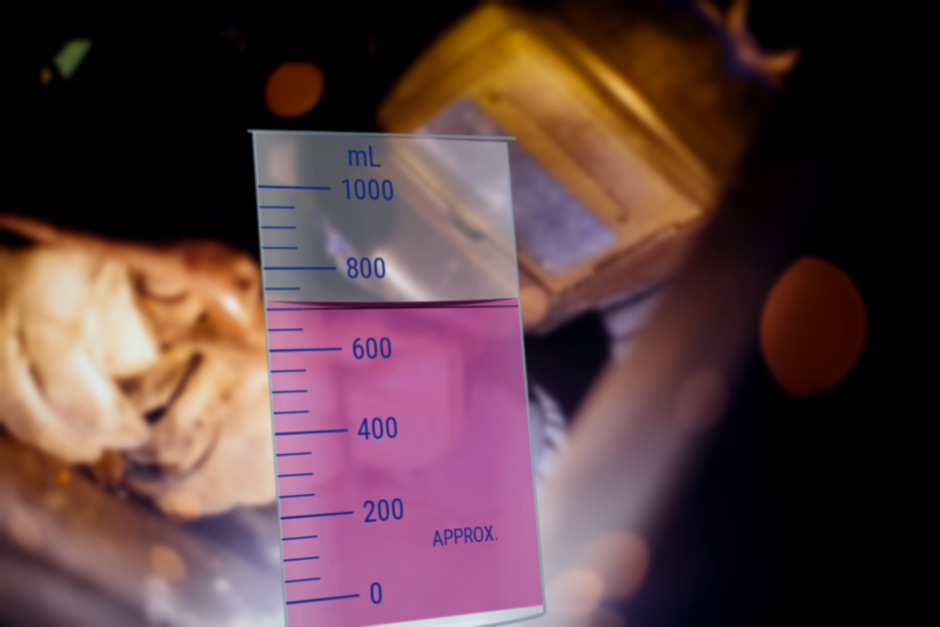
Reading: 700 mL
